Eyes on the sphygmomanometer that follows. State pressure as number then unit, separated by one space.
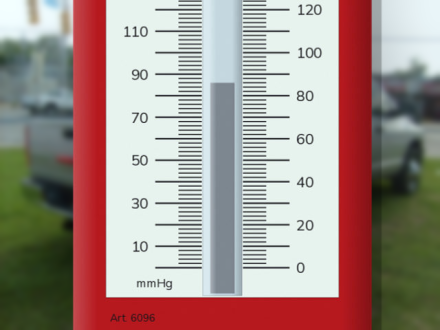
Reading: 86 mmHg
